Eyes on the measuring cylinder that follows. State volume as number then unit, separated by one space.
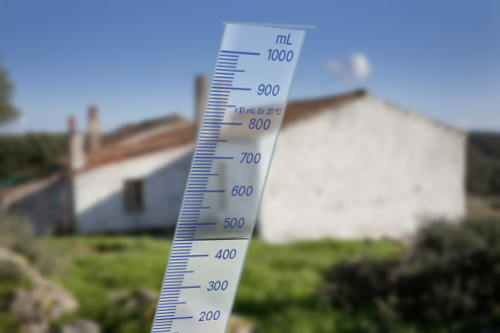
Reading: 450 mL
